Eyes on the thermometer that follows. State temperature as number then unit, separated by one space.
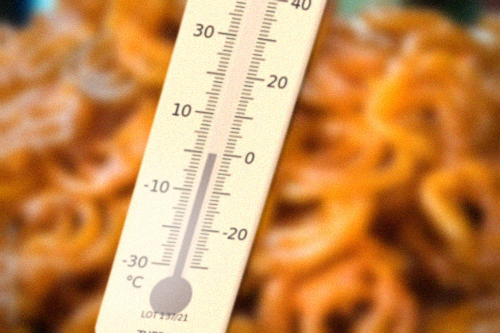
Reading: 0 °C
